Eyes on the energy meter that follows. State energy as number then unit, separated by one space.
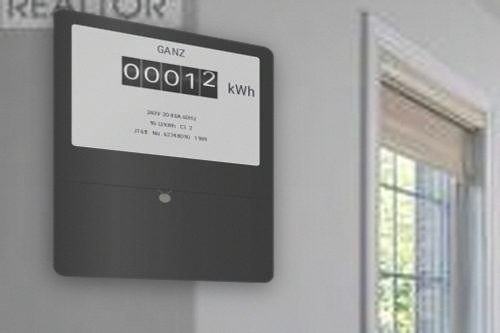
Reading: 12 kWh
